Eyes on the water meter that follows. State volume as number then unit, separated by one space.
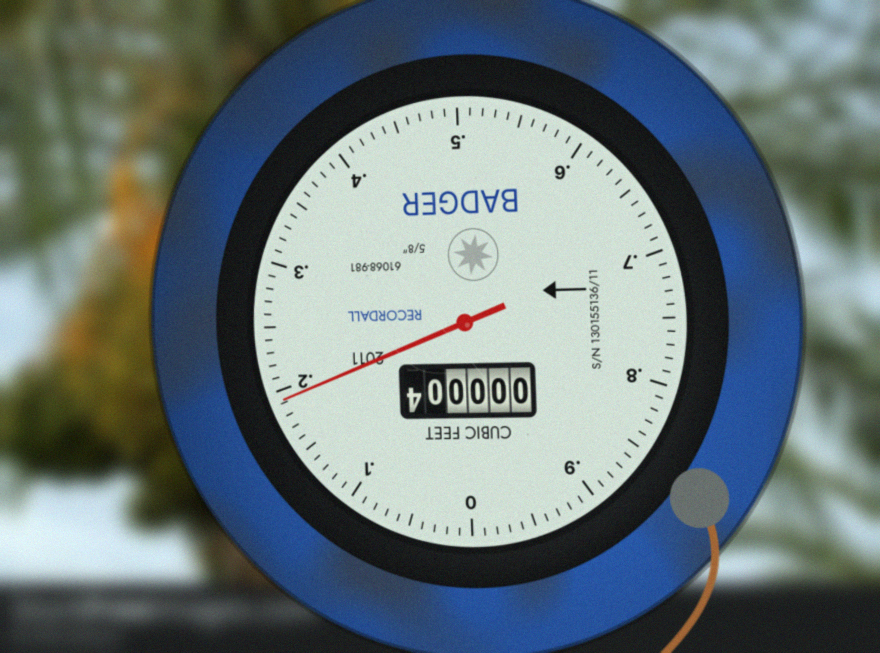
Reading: 4.19 ft³
